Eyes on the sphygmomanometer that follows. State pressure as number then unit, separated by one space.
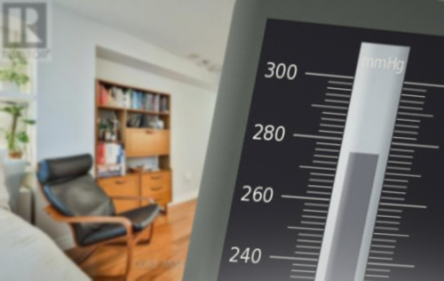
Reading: 276 mmHg
